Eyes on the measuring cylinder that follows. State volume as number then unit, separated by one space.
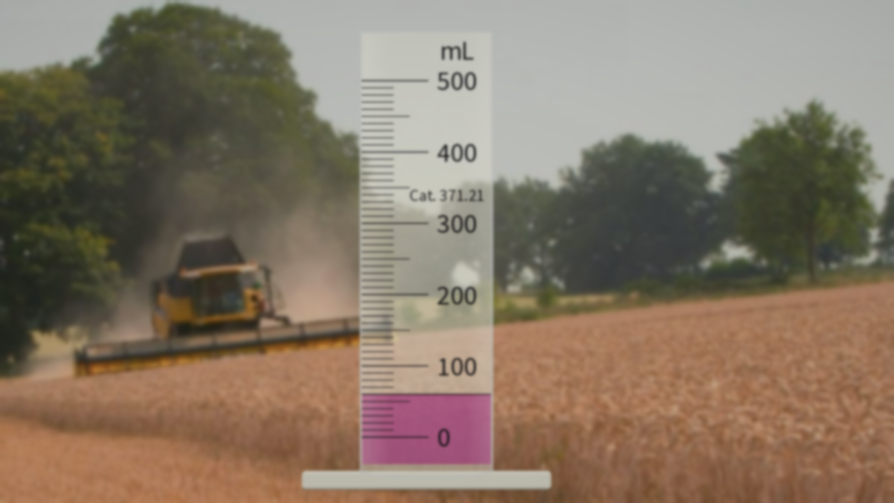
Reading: 60 mL
